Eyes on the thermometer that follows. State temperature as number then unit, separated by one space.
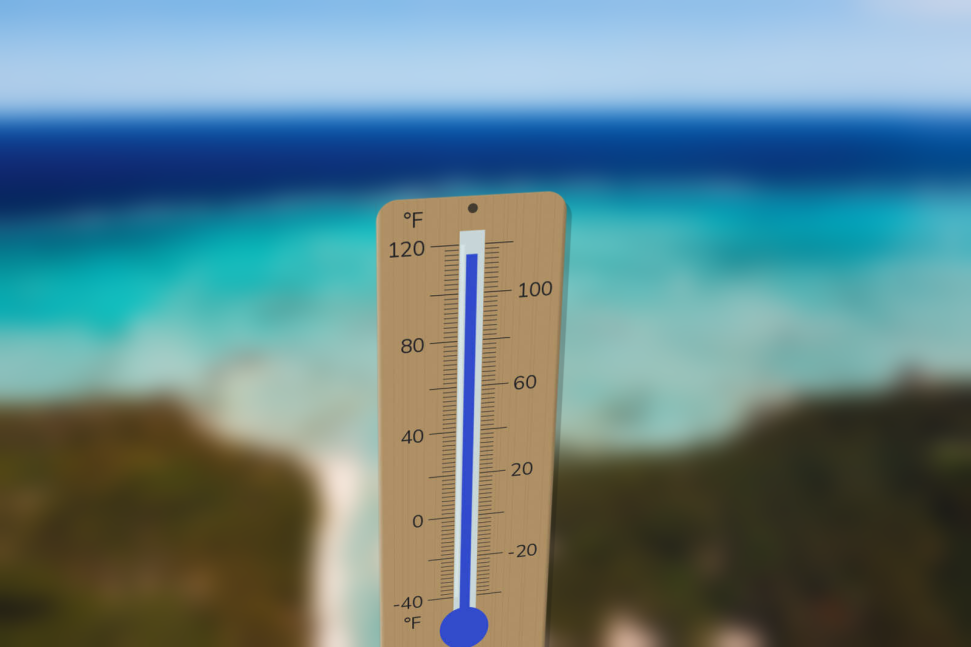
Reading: 116 °F
